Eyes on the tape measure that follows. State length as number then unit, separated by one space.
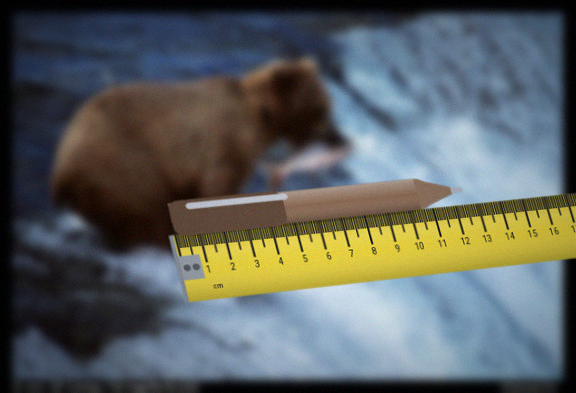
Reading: 12.5 cm
